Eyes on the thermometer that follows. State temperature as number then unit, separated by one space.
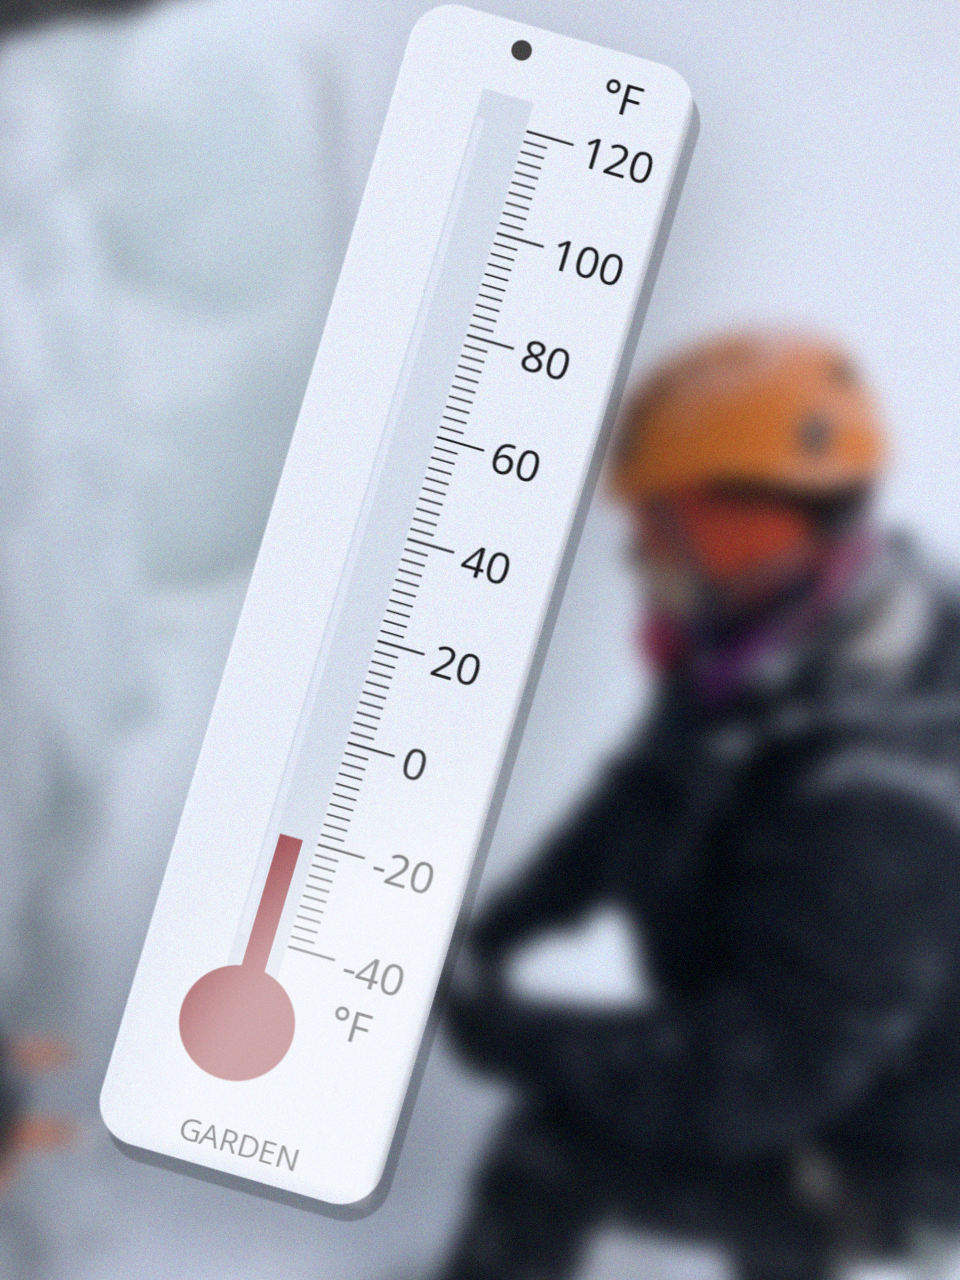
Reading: -20 °F
